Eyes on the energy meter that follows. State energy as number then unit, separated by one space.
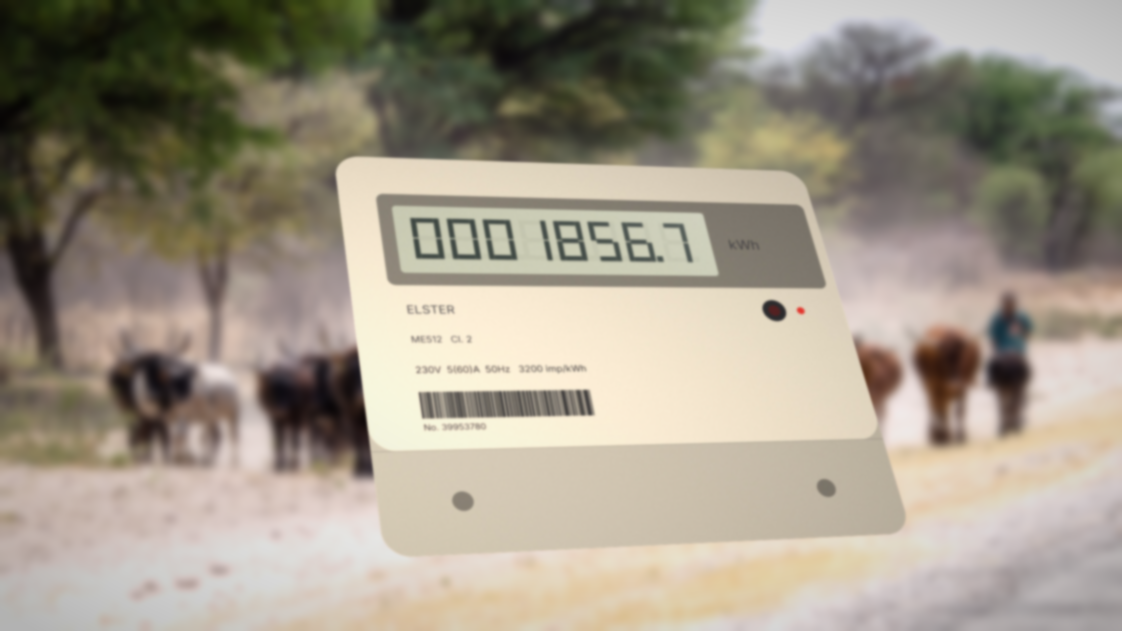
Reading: 1856.7 kWh
